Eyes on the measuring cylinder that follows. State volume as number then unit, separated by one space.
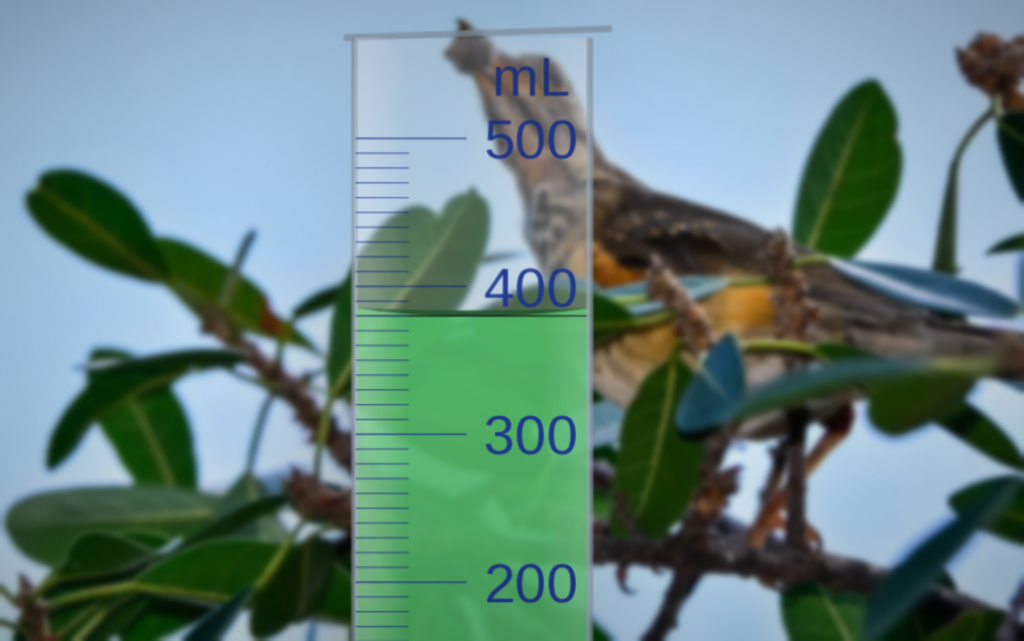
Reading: 380 mL
